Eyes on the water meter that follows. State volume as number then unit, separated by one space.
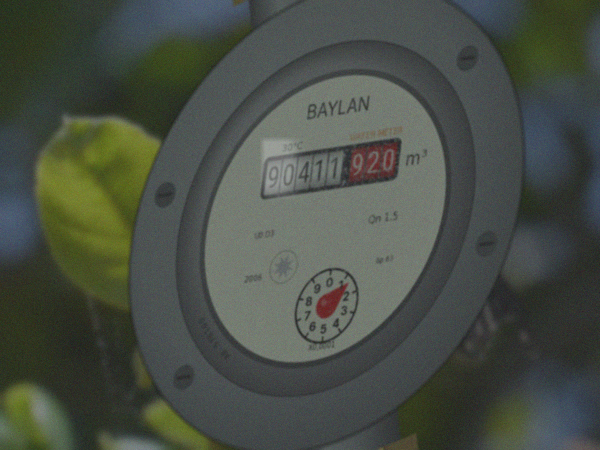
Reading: 90411.9201 m³
